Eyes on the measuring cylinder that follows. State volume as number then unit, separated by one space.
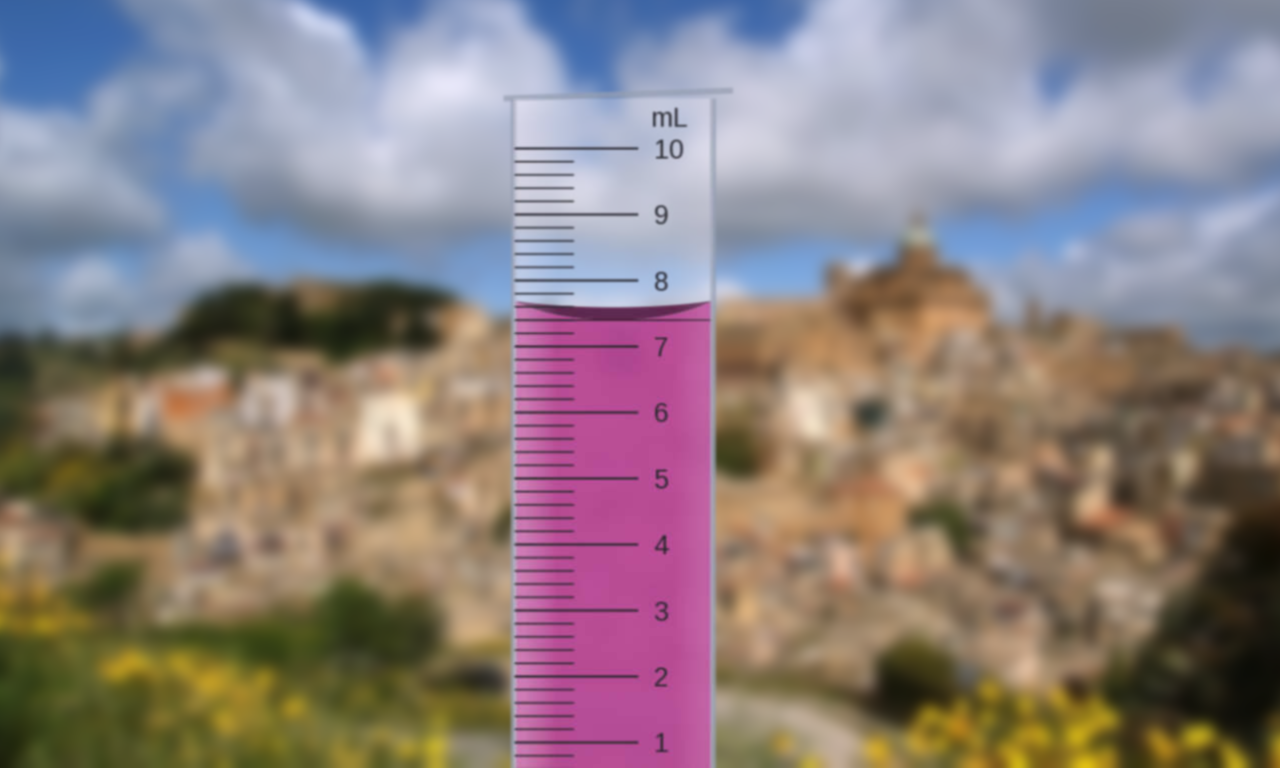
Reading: 7.4 mL
